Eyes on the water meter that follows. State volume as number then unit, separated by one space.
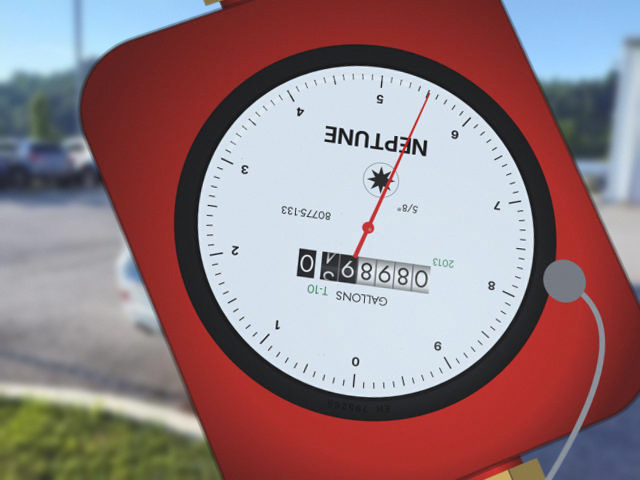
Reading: 898935.5 gal
